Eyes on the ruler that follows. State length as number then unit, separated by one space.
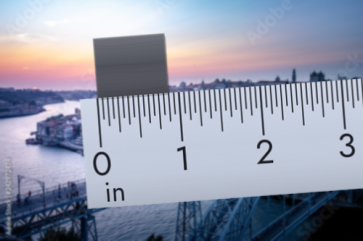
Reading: 0.875 in
